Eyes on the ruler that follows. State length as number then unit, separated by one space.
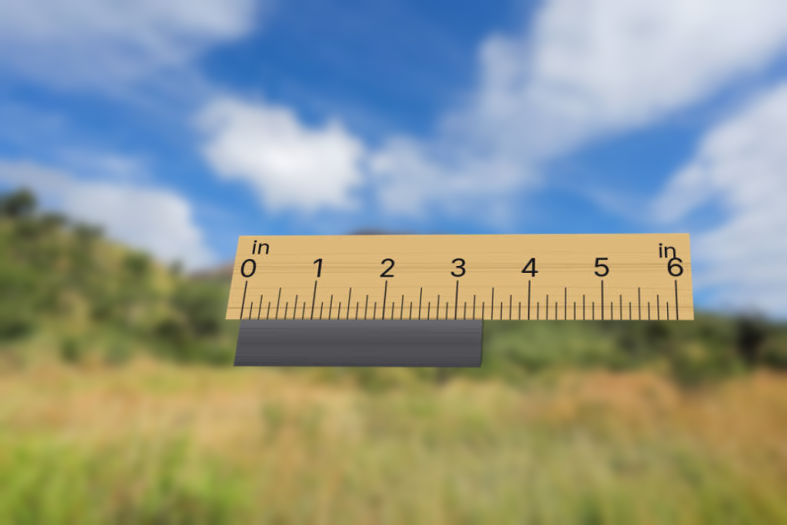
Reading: 3.375 in
